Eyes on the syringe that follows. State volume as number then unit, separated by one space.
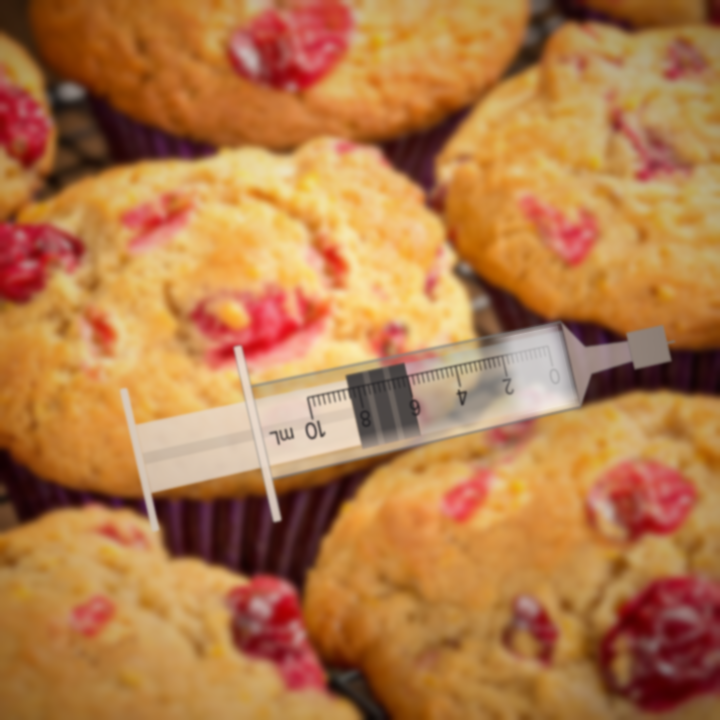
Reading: 6 mL
